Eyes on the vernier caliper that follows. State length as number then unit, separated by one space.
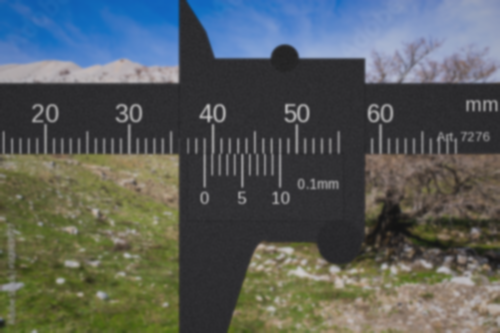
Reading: 39.0 mm
